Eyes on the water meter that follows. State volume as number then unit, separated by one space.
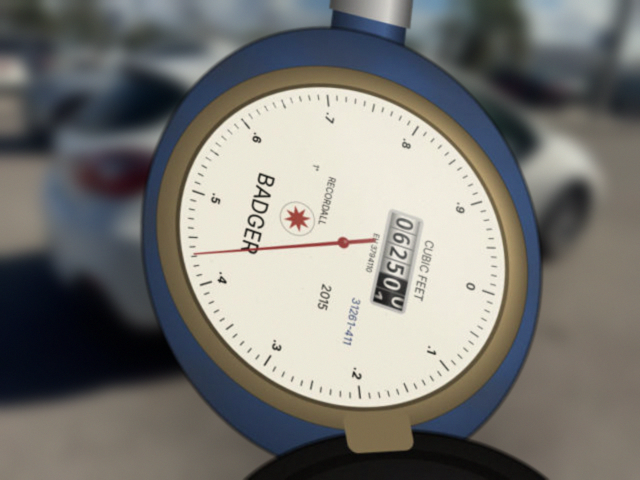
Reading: 62500.43 ft³
